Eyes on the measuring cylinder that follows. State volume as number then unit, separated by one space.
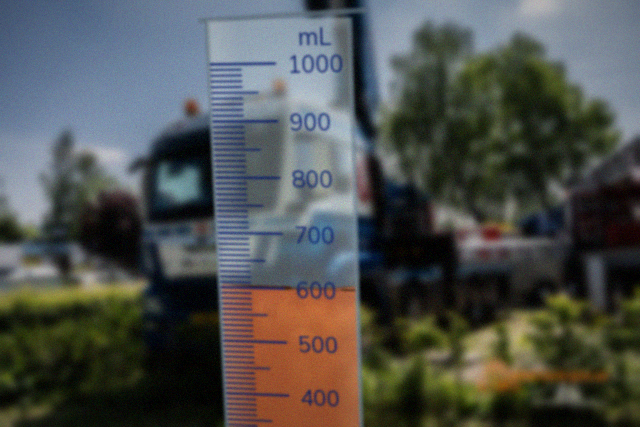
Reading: 600 mL
